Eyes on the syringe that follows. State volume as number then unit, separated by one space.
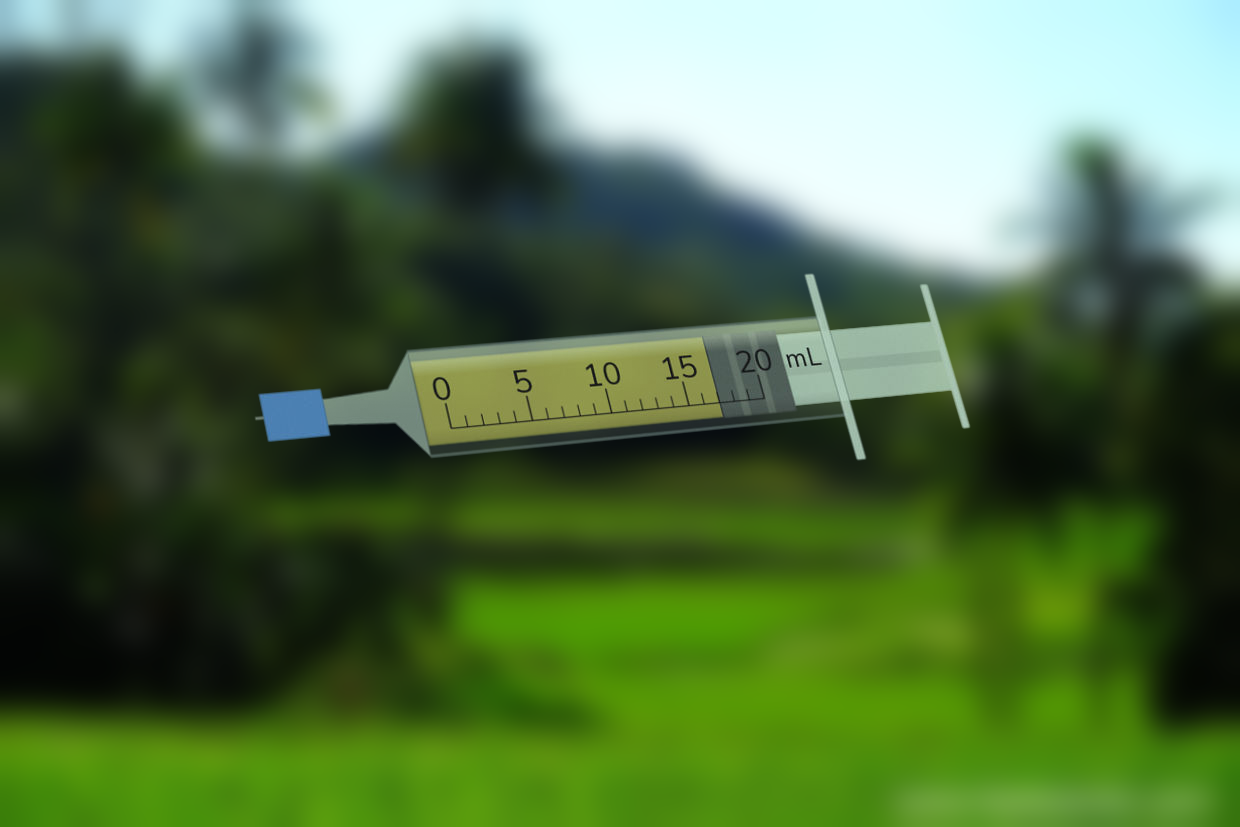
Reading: 17 mL
